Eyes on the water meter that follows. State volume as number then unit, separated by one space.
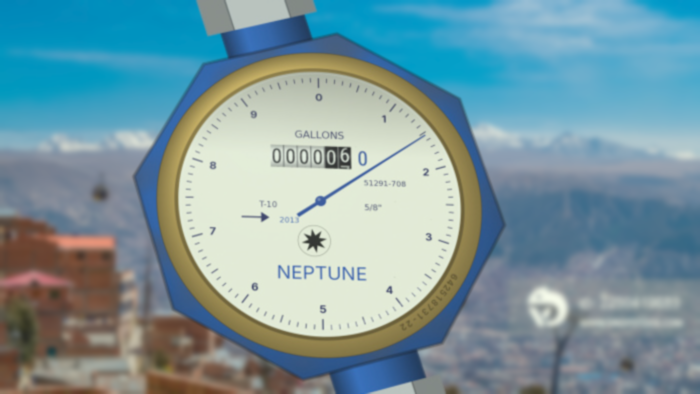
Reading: 61.5 gal
